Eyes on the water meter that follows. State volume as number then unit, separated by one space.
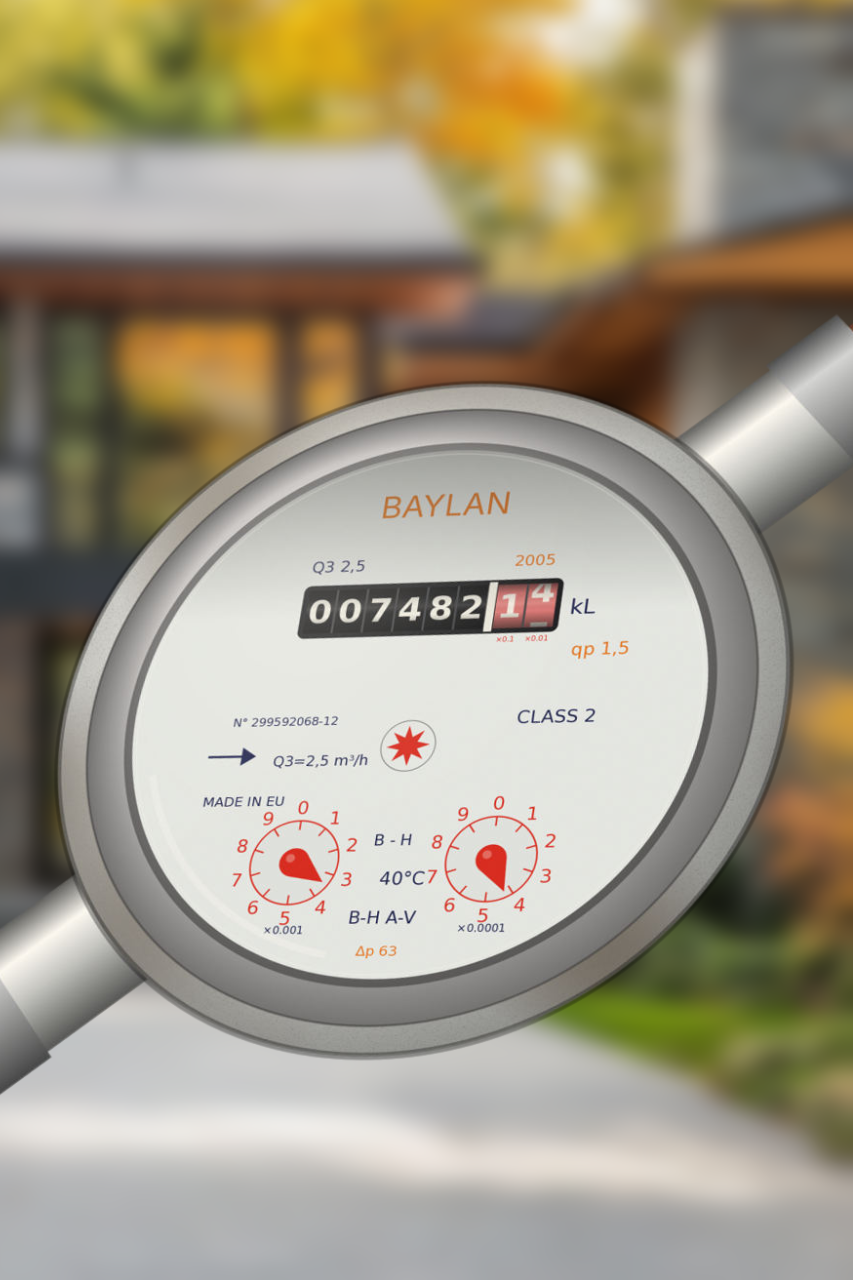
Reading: 7482.1434 kL
